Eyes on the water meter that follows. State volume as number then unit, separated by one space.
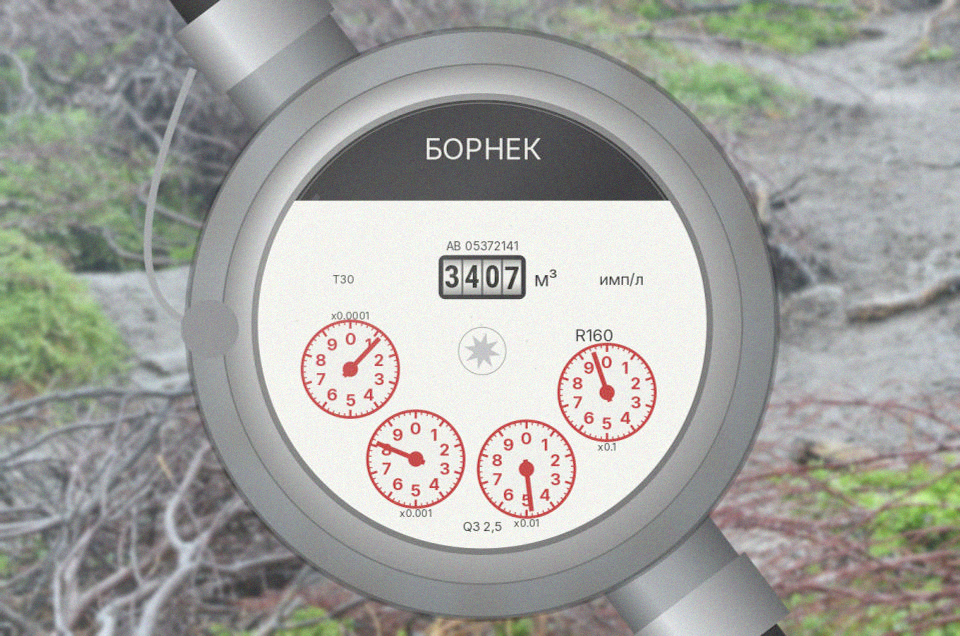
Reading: 3406.9481 m³
